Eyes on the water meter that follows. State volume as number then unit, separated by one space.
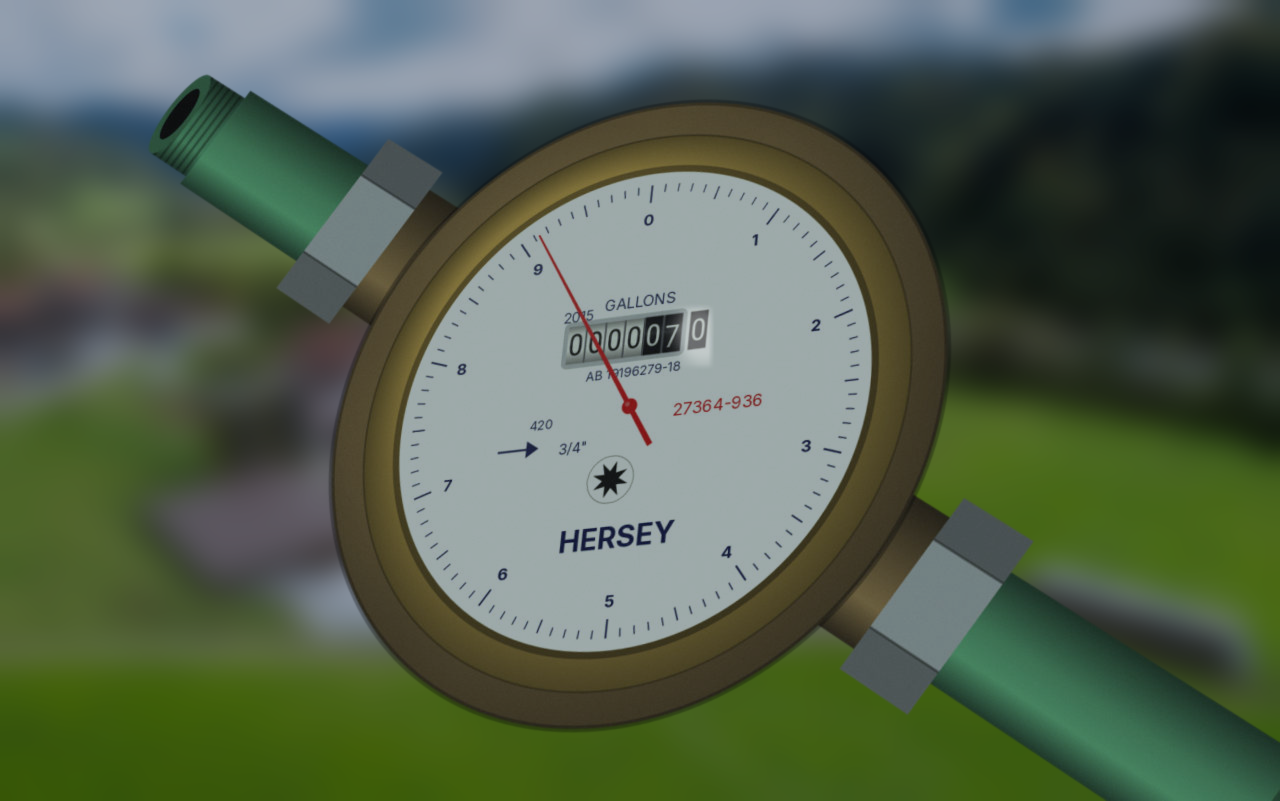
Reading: 69.1 gal
